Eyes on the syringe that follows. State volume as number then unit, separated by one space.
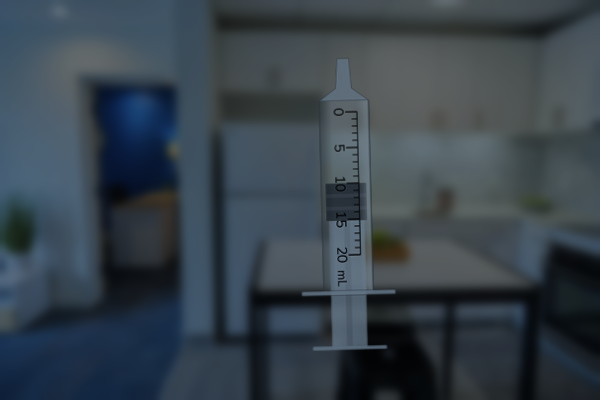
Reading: 10 mL
